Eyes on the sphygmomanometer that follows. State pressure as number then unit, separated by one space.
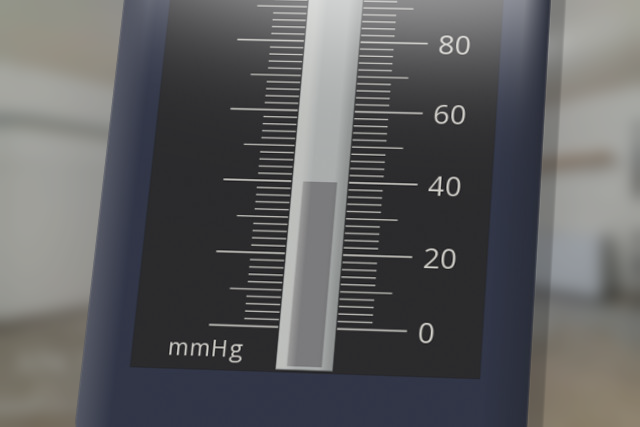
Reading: 40 mmHg
